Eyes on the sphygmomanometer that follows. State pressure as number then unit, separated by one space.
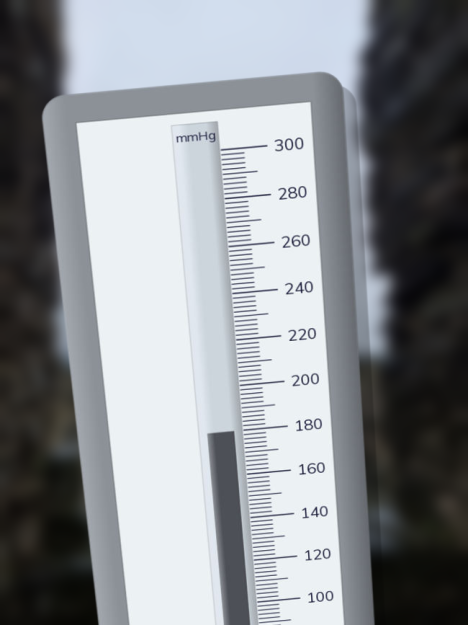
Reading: 180 mmHg
